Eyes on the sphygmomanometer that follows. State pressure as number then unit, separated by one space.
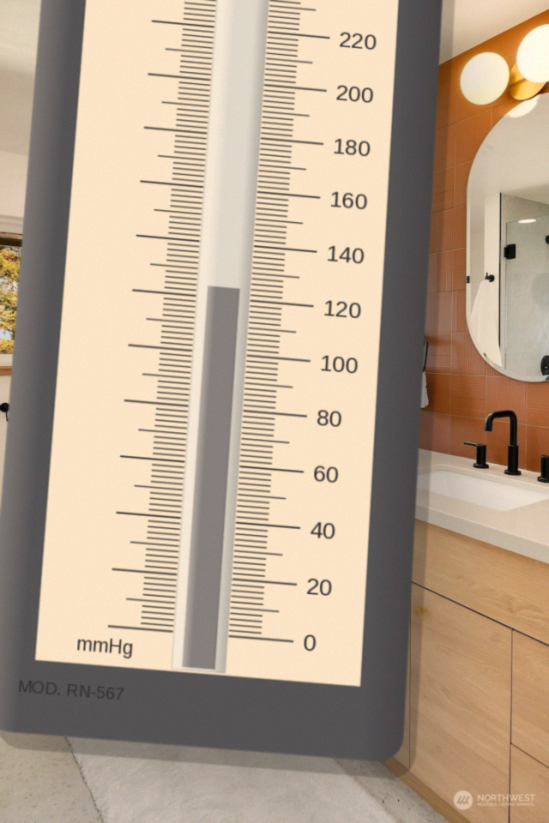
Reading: 124 mmHg
